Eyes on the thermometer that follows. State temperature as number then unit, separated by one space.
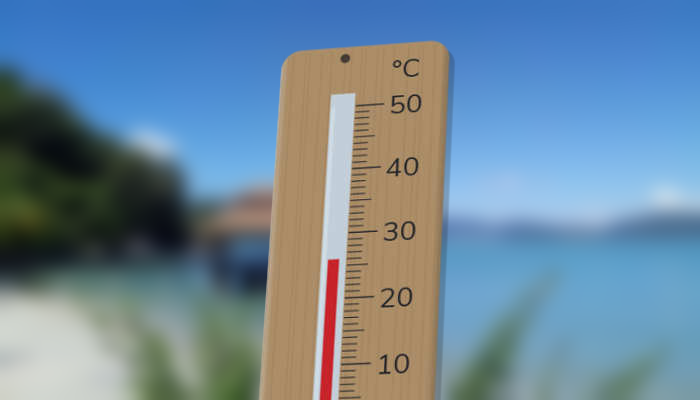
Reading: 26 °C
